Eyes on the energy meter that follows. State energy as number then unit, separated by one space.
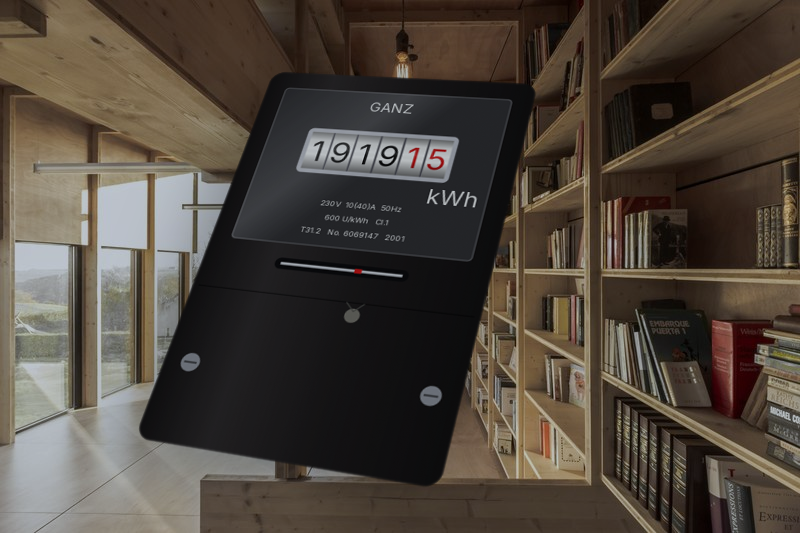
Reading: 1919.15 kWh
